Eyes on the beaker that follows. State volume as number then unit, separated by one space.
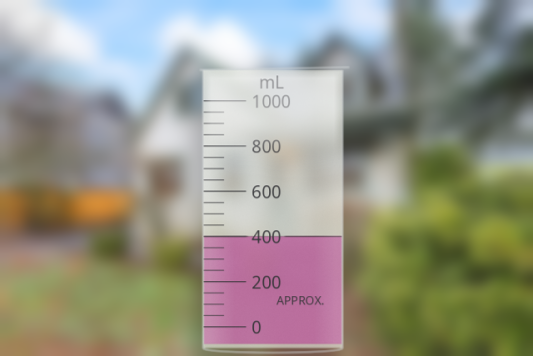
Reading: 400 mL
